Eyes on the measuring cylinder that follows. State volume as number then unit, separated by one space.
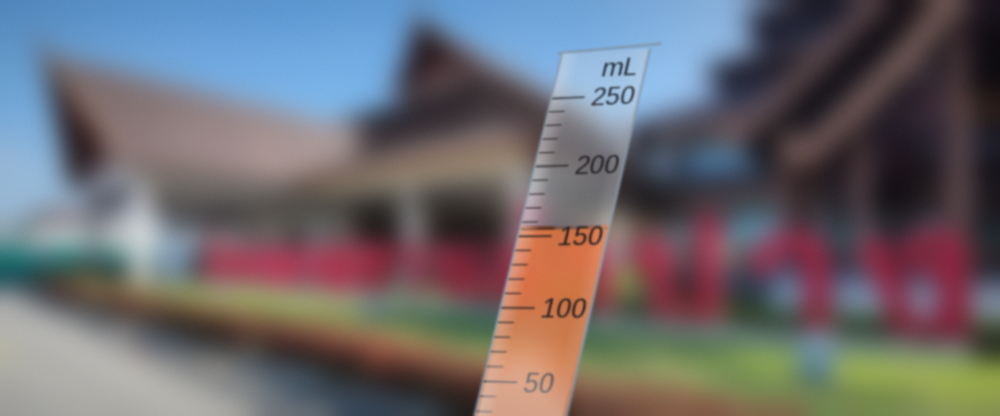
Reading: 155 mL
